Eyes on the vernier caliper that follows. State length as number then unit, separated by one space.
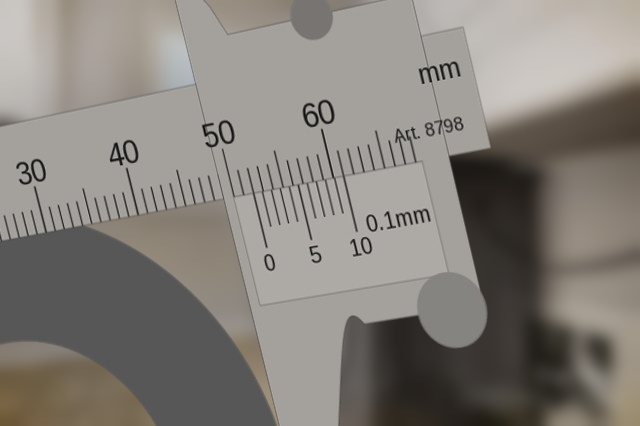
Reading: 52.0 mm
